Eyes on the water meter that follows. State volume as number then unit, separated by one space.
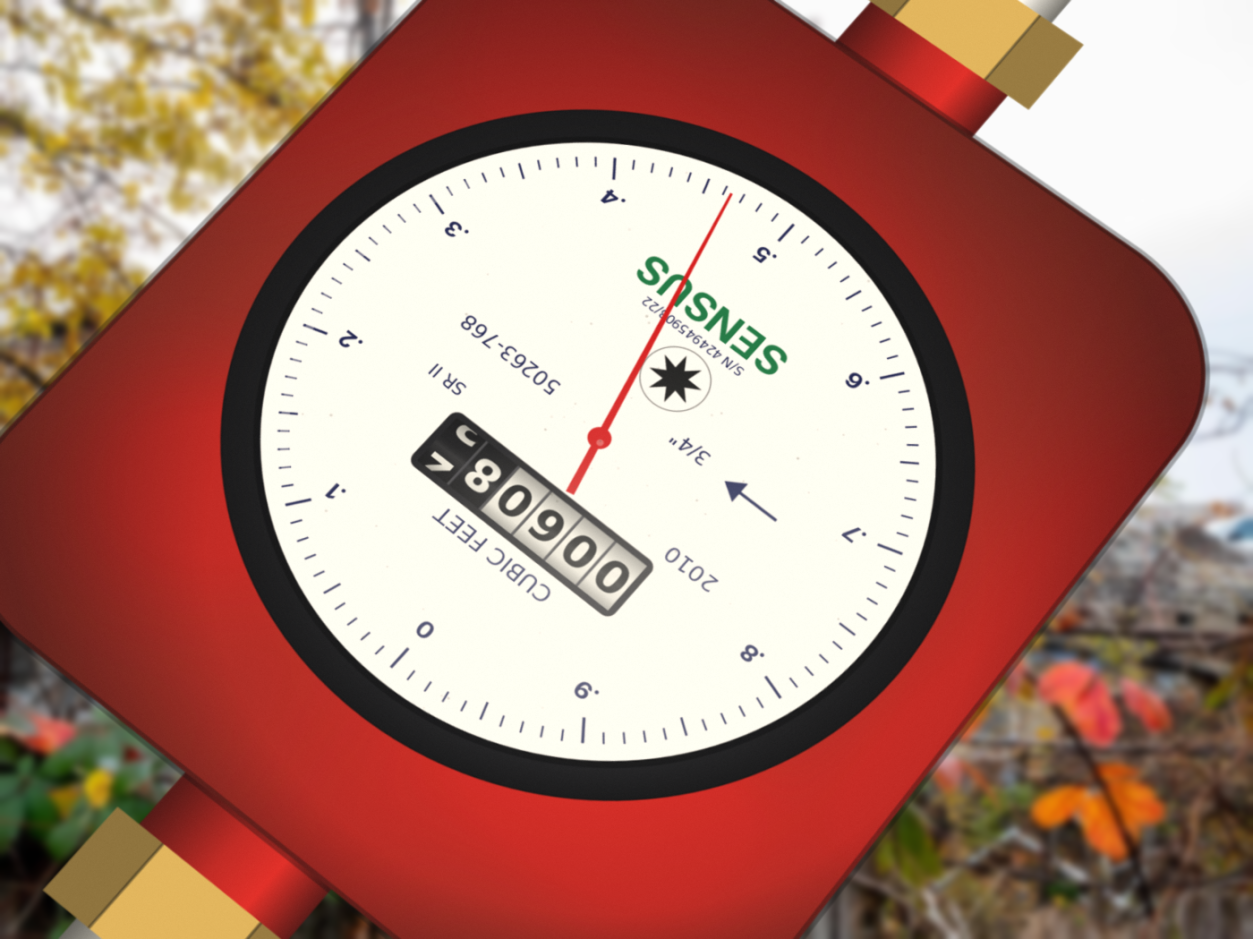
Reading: 6082.46 ft³
